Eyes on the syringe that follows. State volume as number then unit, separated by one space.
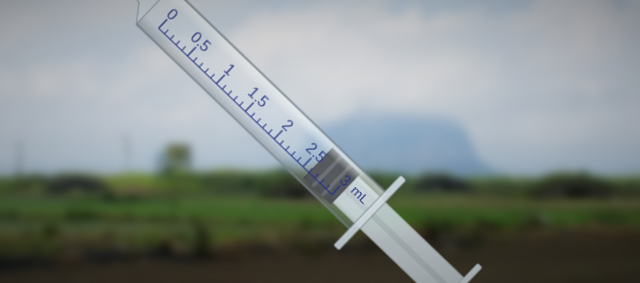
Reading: 2.6 mL
